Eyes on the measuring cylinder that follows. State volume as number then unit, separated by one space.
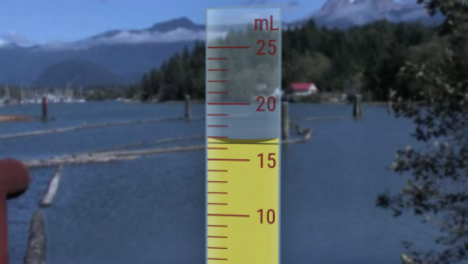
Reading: 16.5 mL
